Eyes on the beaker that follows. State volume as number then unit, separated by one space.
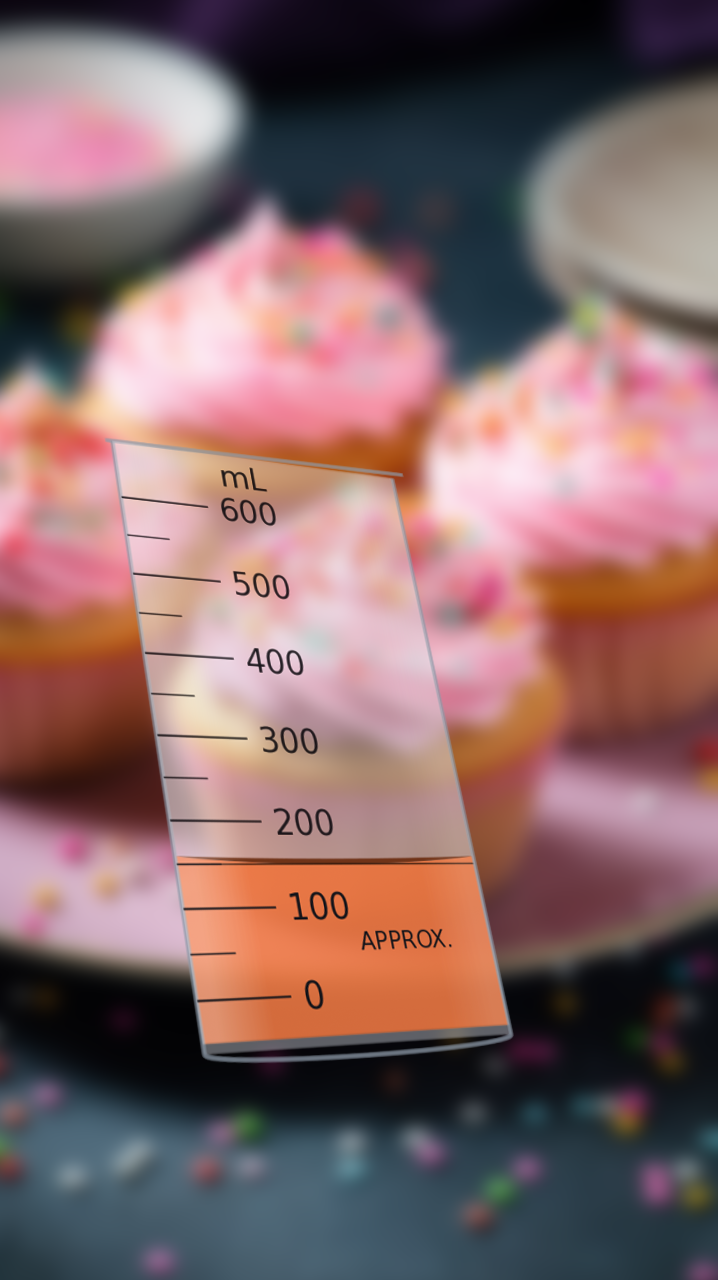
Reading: 150 mL
